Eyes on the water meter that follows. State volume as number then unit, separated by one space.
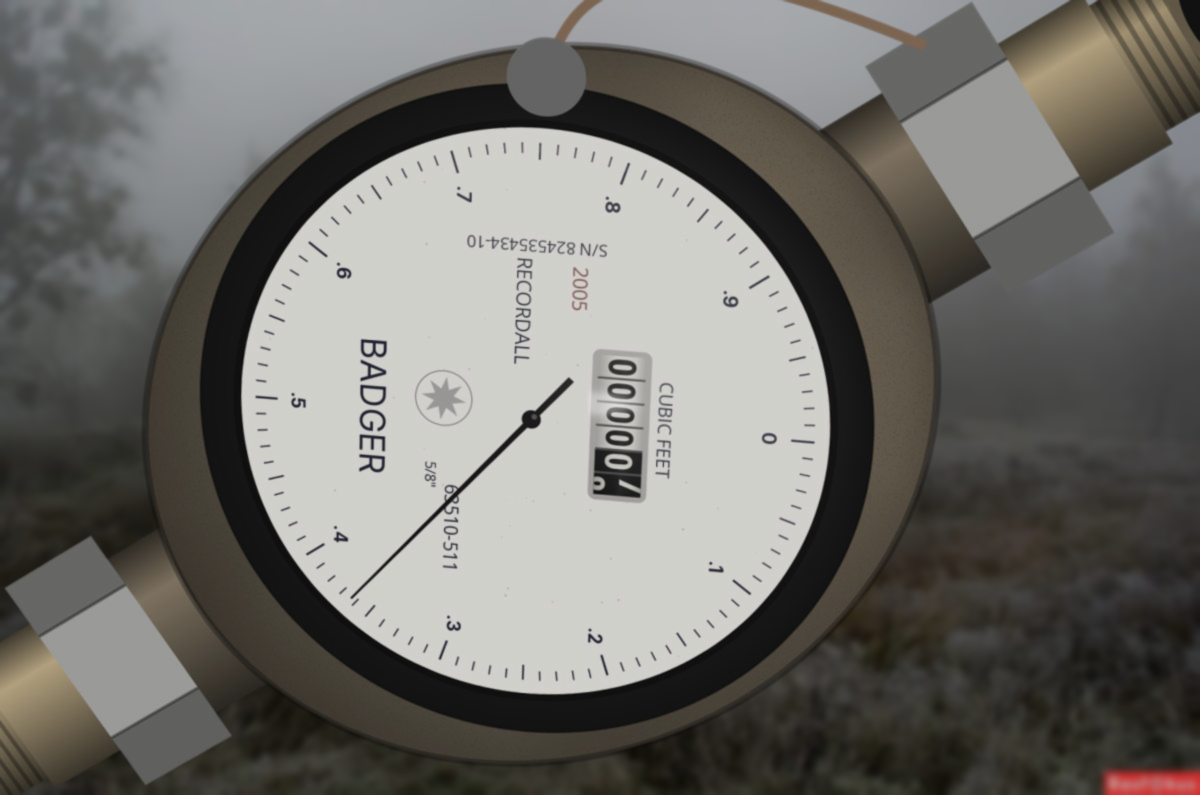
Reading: 7.36 ft³
